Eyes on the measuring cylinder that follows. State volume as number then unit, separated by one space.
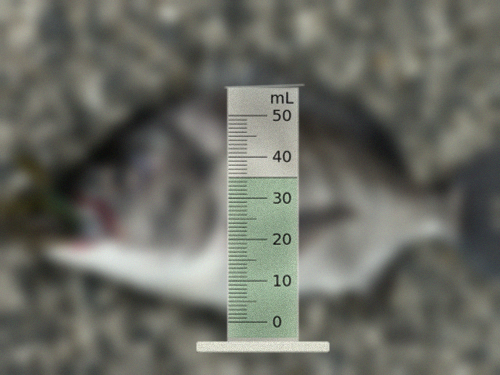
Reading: 35 mL
